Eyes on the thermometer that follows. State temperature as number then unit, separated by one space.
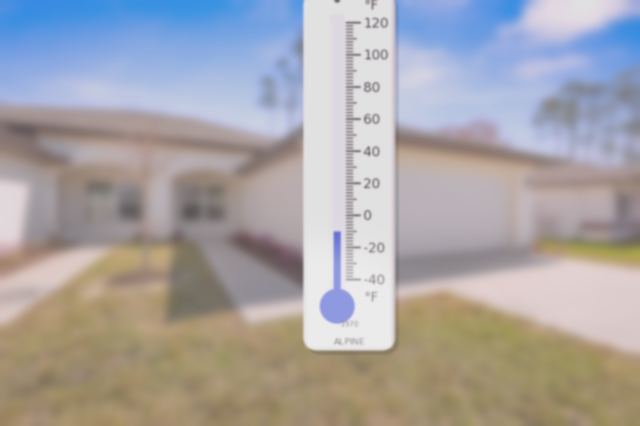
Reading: -10 °F
